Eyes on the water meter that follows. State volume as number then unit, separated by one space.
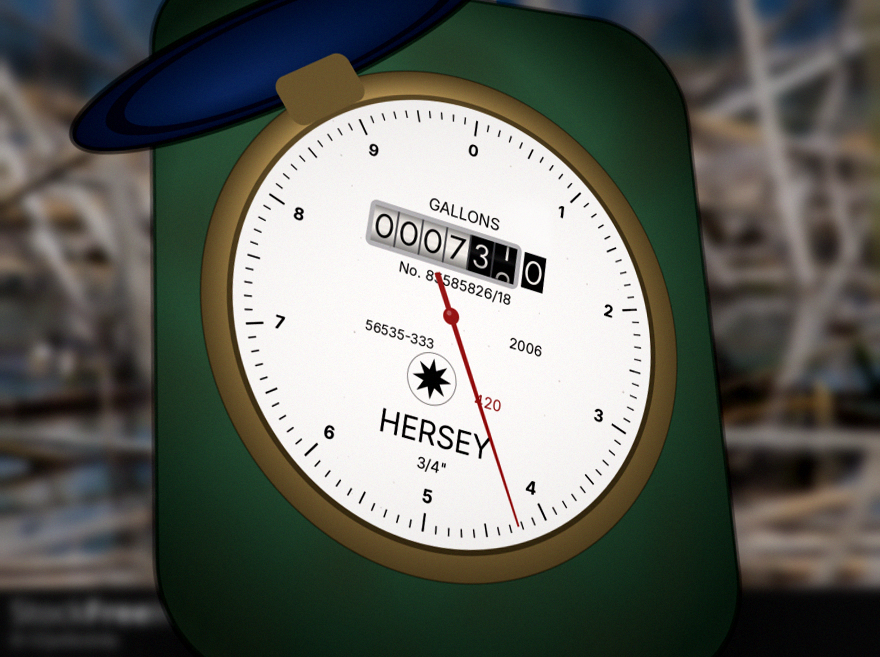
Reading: 7314.2 gal
